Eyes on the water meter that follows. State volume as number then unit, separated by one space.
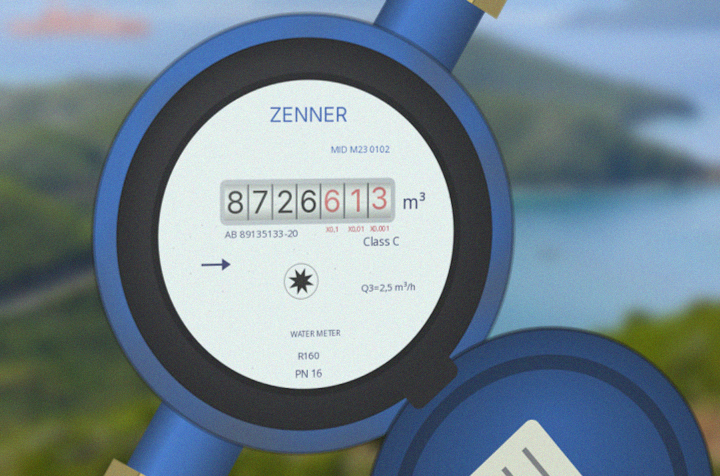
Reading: 8726.613 m³
